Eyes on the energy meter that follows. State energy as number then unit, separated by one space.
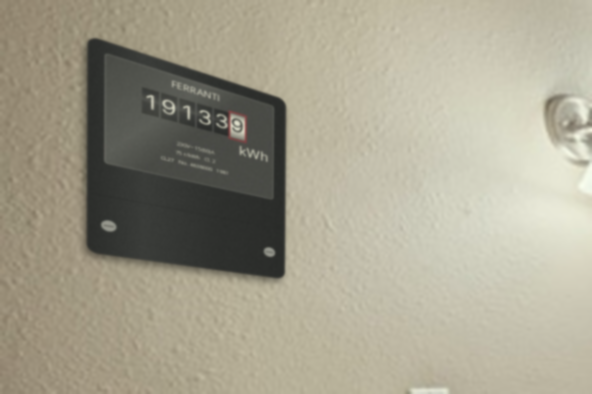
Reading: 19133.9 kWh
